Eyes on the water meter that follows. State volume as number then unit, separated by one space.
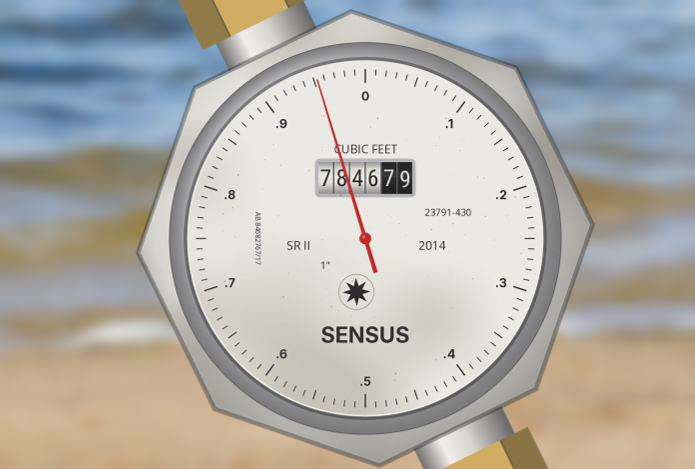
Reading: 784678.95 ft³
